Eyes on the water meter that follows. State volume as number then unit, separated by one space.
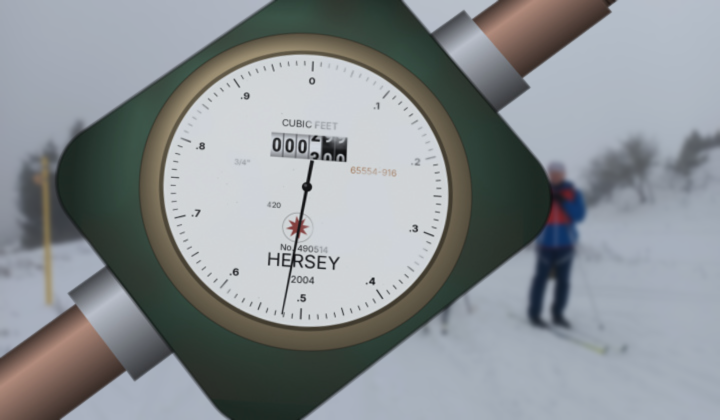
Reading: 299.52 ft³
